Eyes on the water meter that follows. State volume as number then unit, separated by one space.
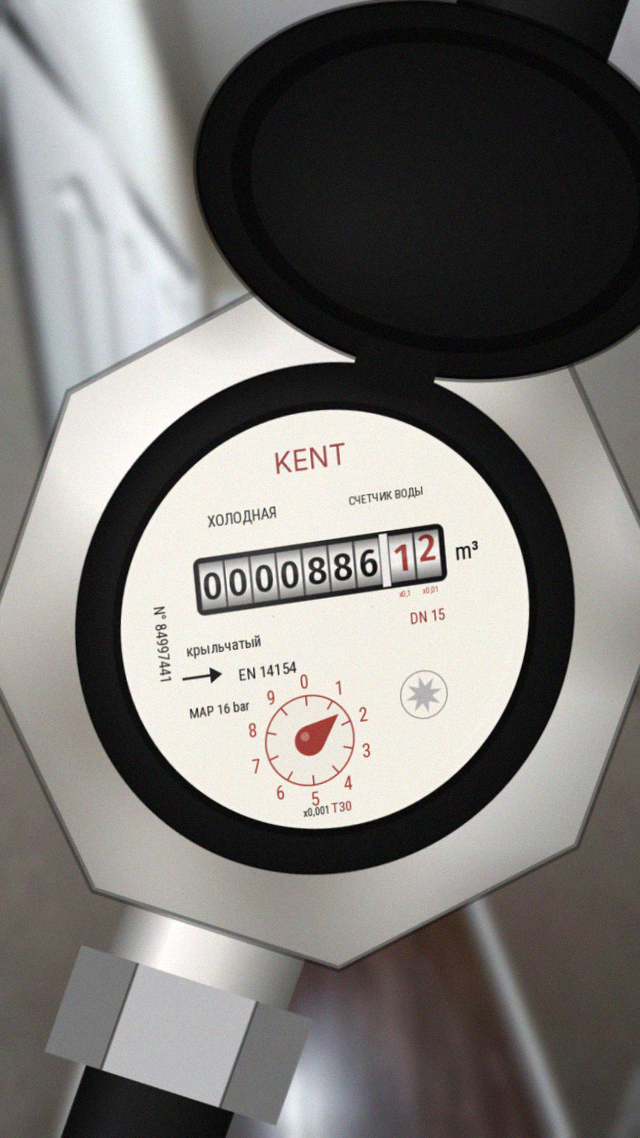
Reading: 886.121 m³
